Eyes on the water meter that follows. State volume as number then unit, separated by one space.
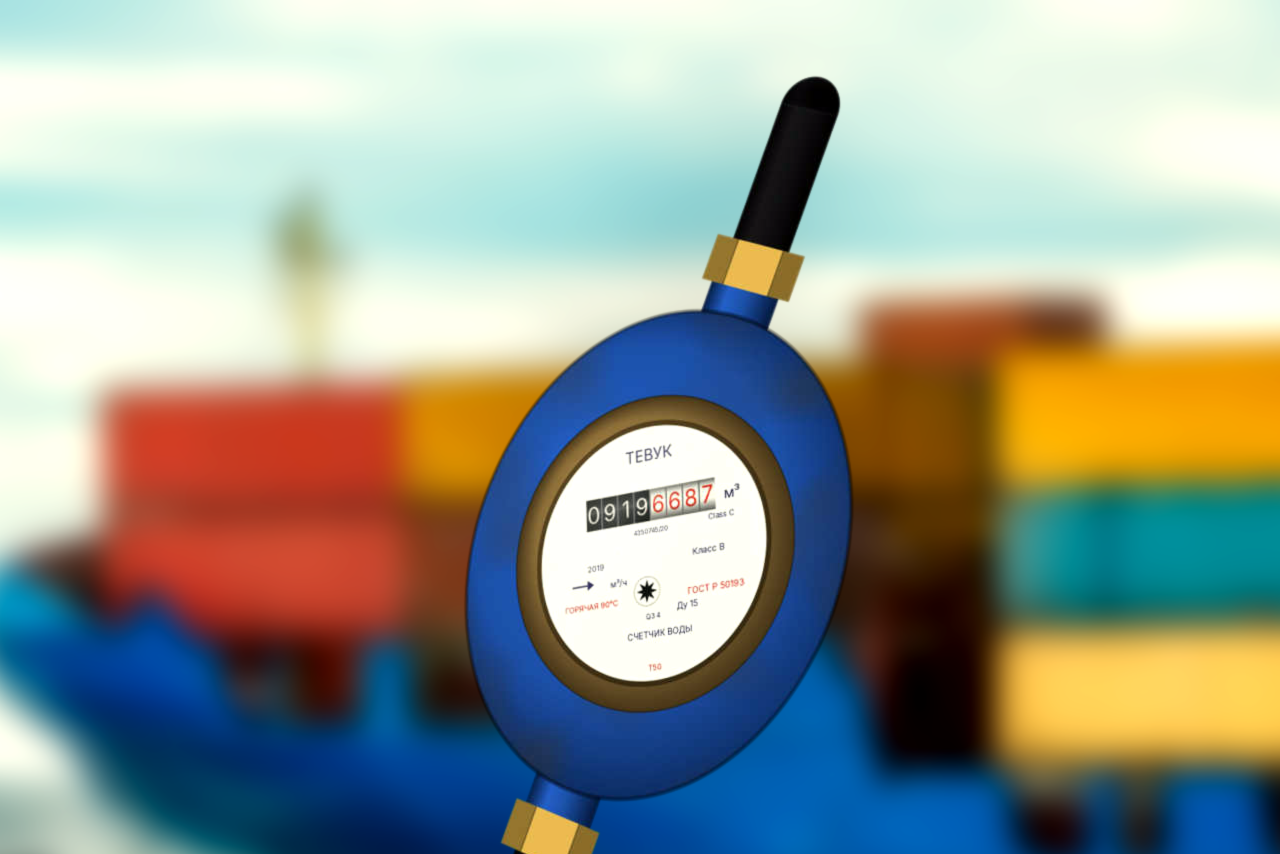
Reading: 919.6687 m³
